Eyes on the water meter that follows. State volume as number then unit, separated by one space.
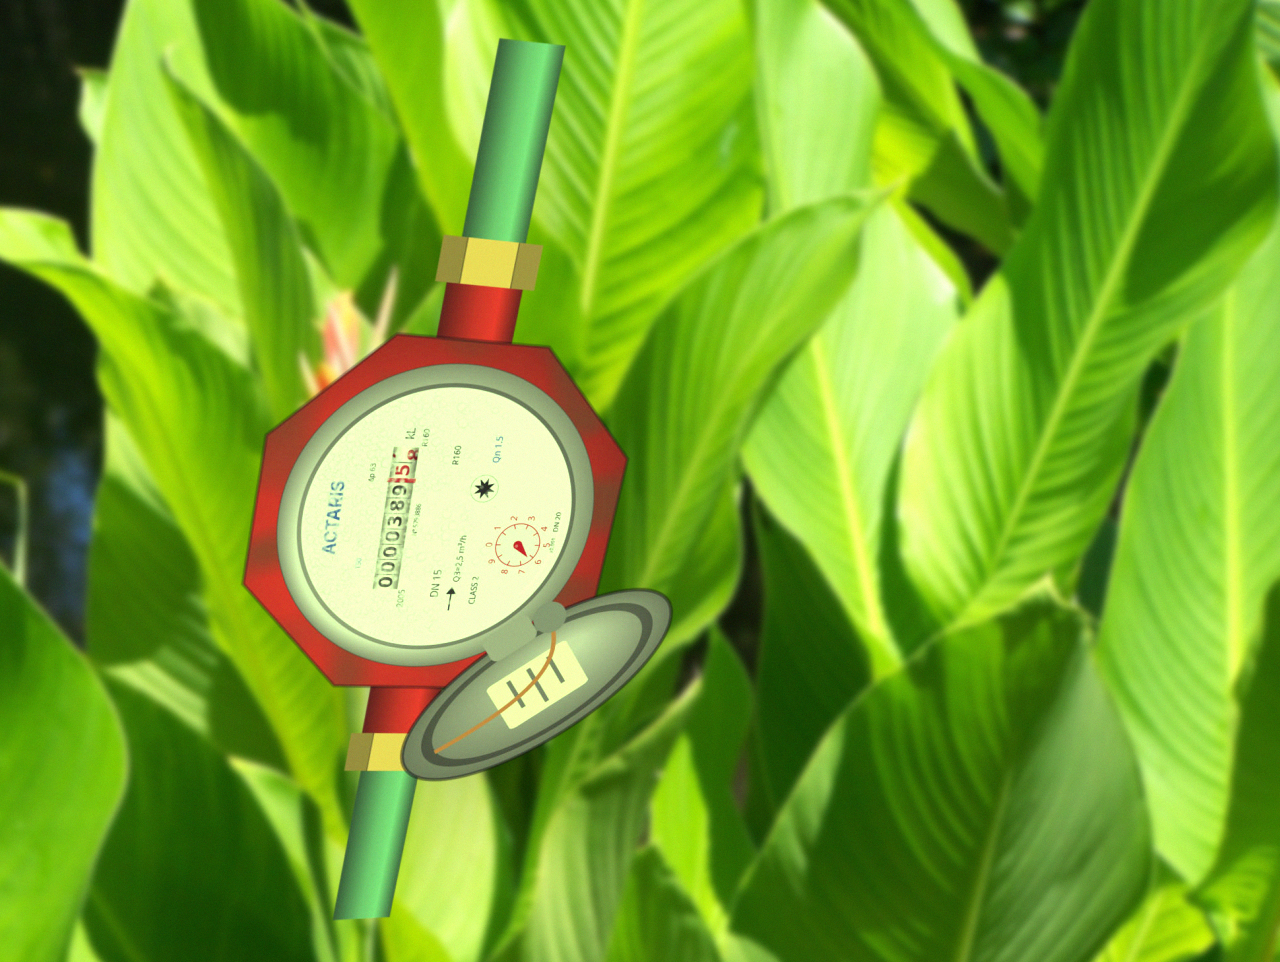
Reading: 389.576 kL
